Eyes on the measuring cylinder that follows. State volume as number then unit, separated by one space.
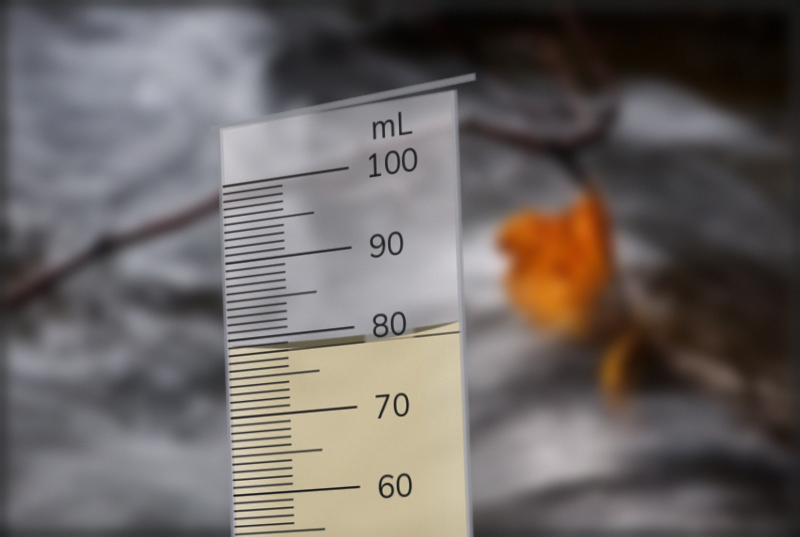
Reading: 78 mL
